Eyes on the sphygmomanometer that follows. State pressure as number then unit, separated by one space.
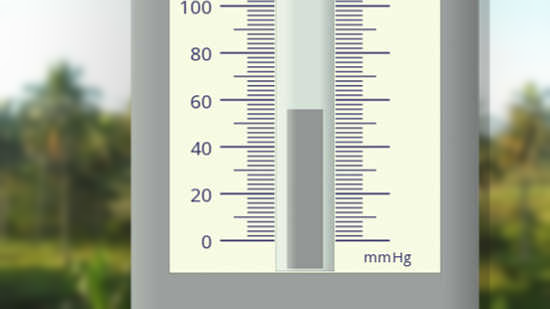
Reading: 56 mmHg
